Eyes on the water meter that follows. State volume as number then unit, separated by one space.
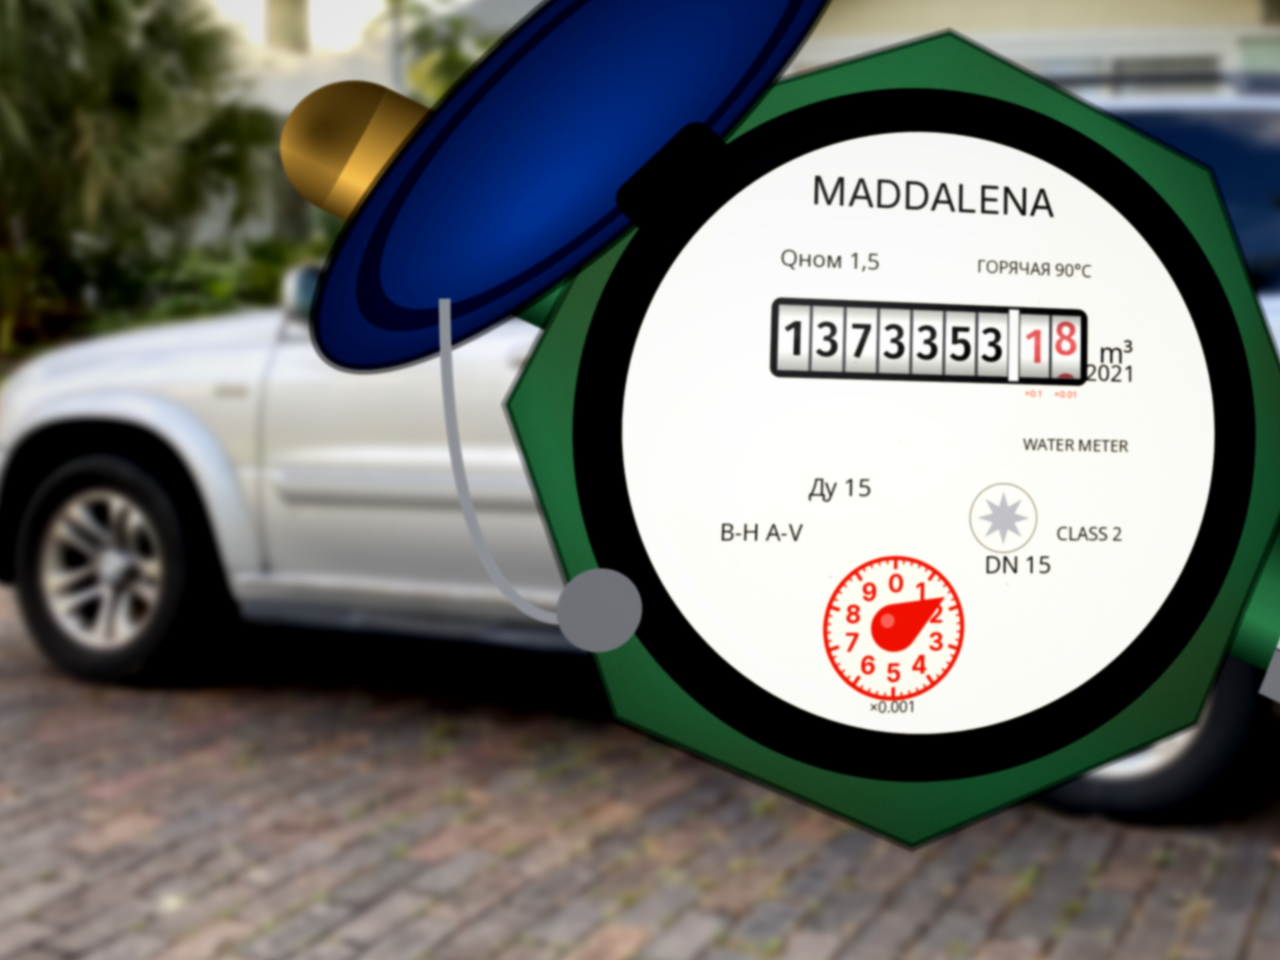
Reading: 1373353.181 m³
